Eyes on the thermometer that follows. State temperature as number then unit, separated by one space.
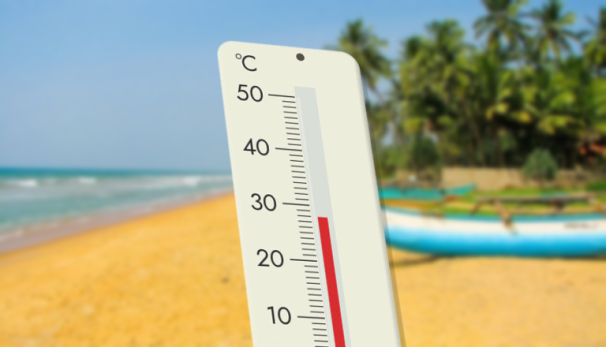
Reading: 28 °C
